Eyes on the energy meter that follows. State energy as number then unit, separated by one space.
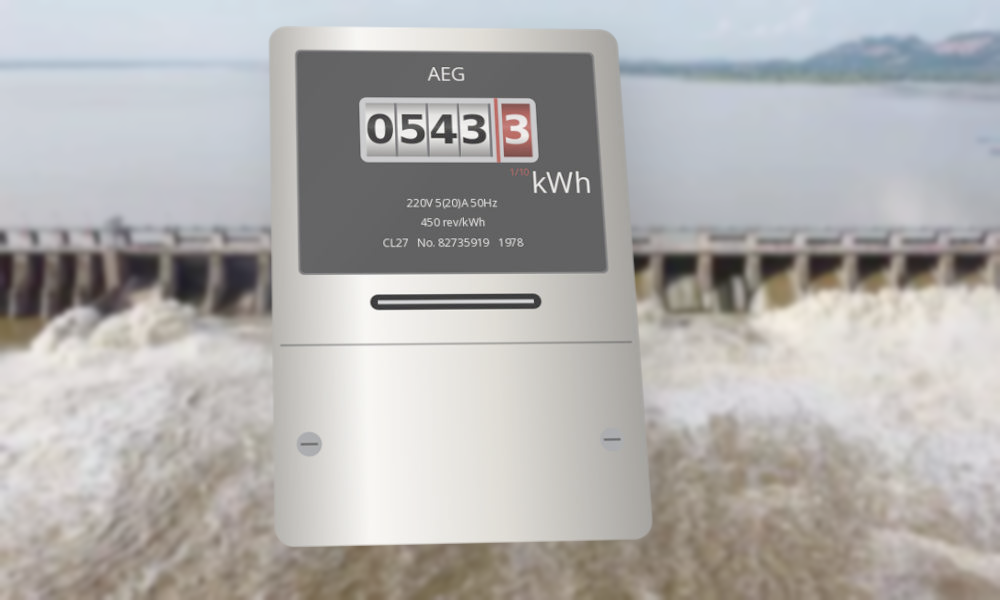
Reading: 543.3 kWh
